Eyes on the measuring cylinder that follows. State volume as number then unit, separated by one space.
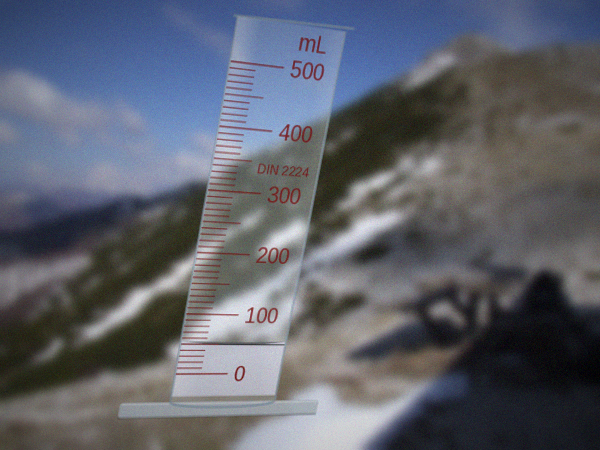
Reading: 50 mL
